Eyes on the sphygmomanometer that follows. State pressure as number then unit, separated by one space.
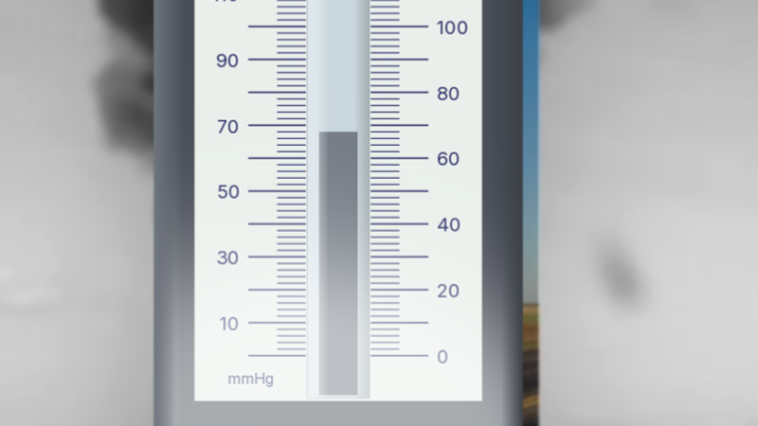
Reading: 68 mmHg
